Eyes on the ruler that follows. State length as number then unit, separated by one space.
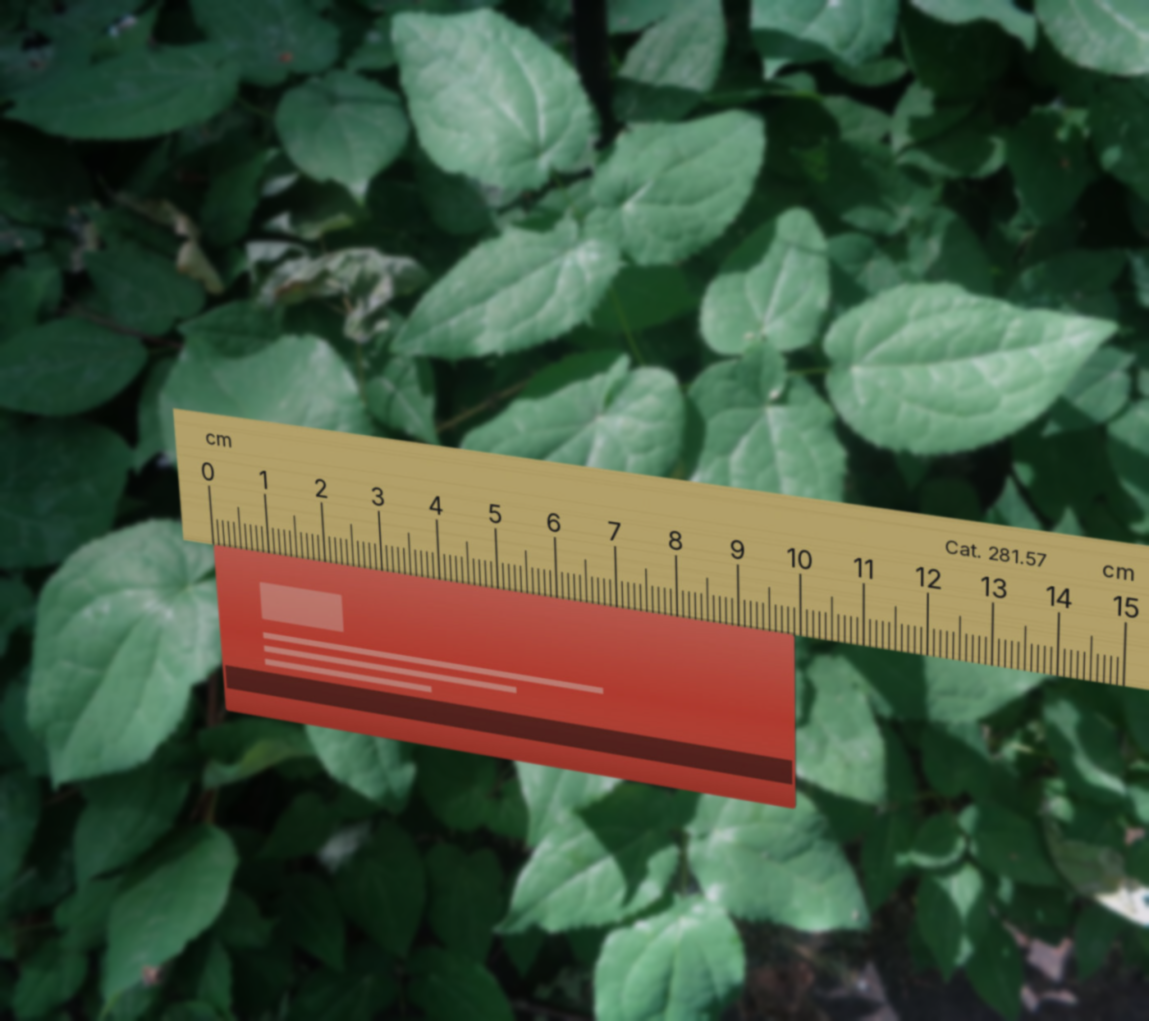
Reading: 9.9 cm
